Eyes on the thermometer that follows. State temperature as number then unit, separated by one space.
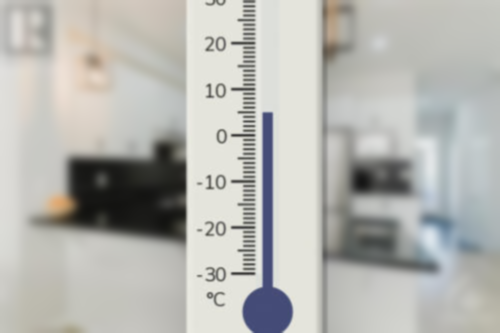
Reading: 5 °C
